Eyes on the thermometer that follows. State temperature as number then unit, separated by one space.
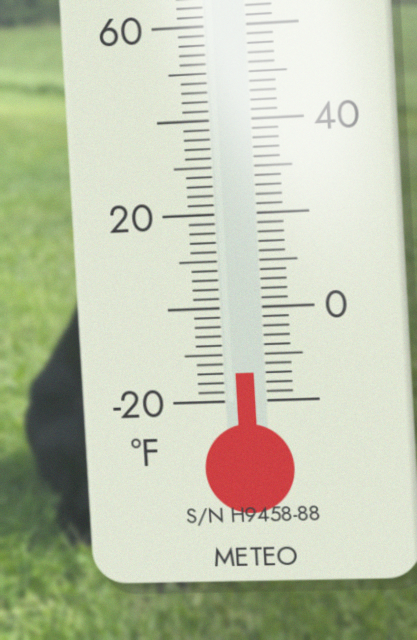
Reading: -14 °F
